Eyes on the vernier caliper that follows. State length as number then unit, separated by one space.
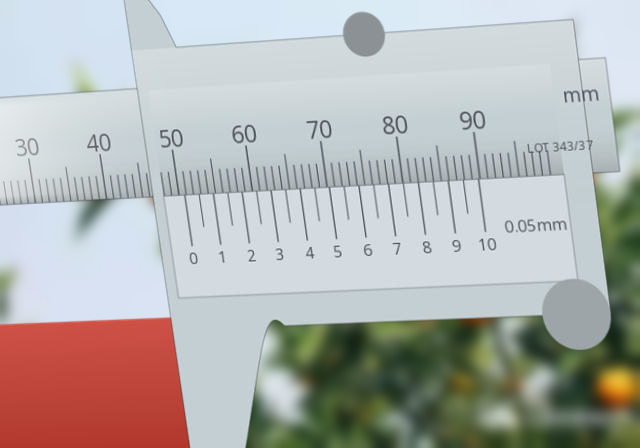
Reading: 50.8 mm
